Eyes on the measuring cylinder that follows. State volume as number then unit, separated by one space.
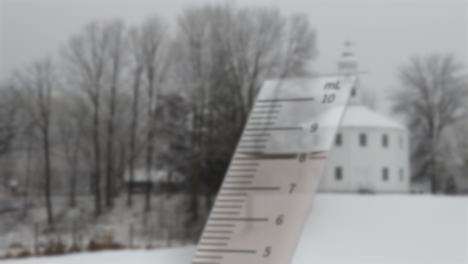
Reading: 8 mL
